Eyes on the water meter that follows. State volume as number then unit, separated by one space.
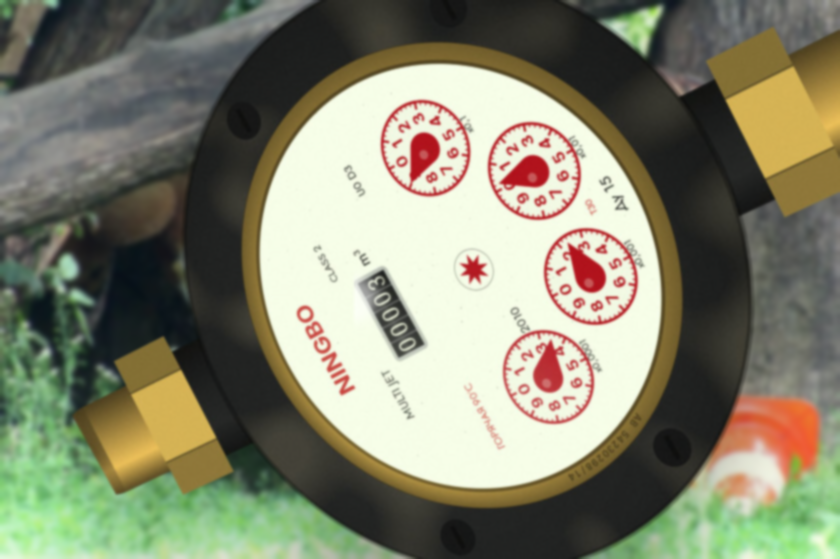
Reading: 2.9023 m³
